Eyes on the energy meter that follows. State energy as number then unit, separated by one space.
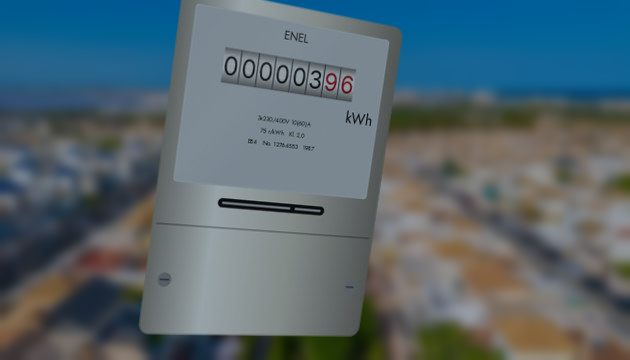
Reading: 3.96 kWh
